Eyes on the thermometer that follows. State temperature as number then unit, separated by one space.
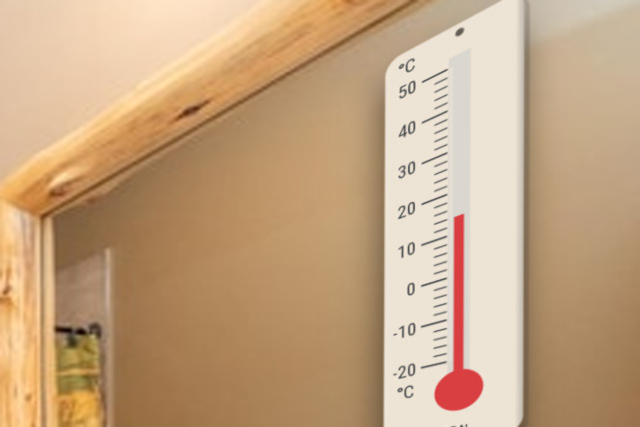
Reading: 14 °C
